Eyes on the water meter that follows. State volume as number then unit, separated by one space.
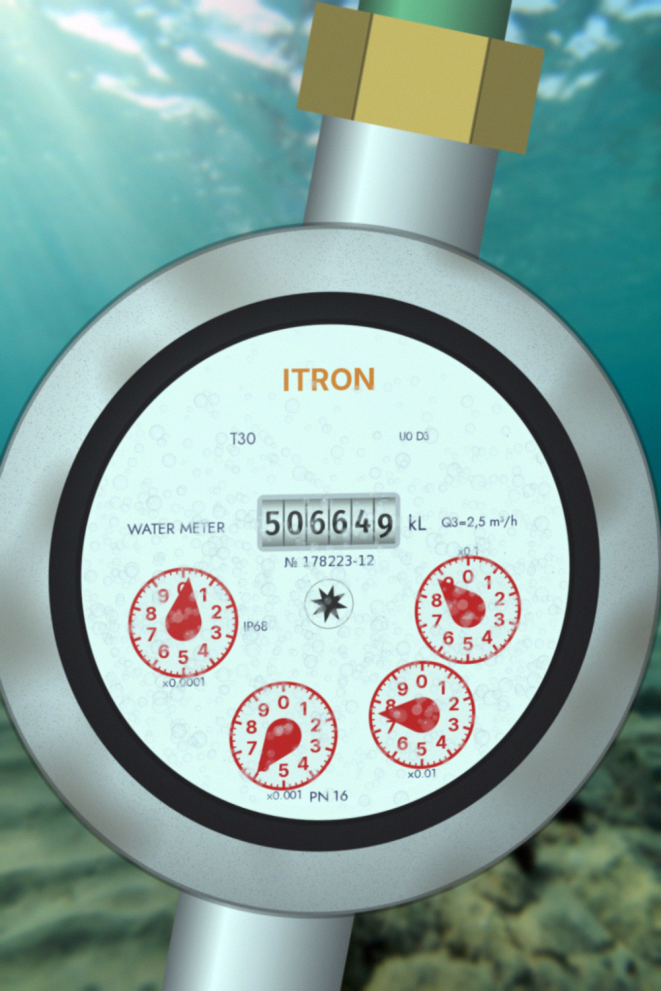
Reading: 506648.8760 kL
